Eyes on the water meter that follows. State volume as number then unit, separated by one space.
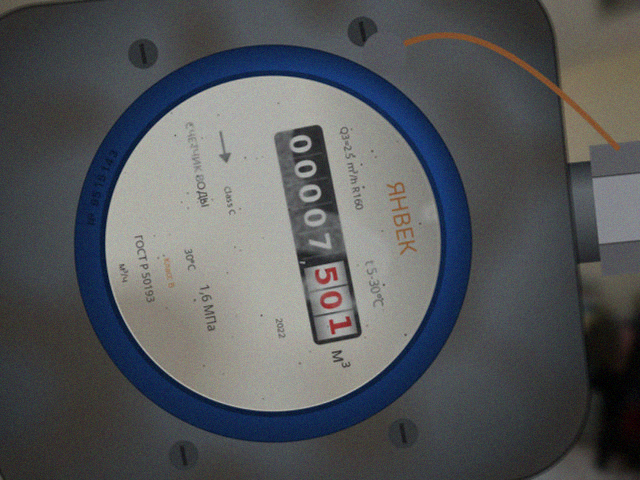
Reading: 7.501 m³
